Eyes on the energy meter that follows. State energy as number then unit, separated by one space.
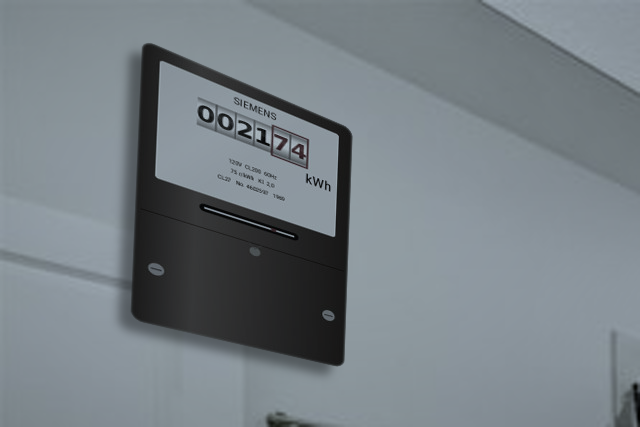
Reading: 21.74 kWh
